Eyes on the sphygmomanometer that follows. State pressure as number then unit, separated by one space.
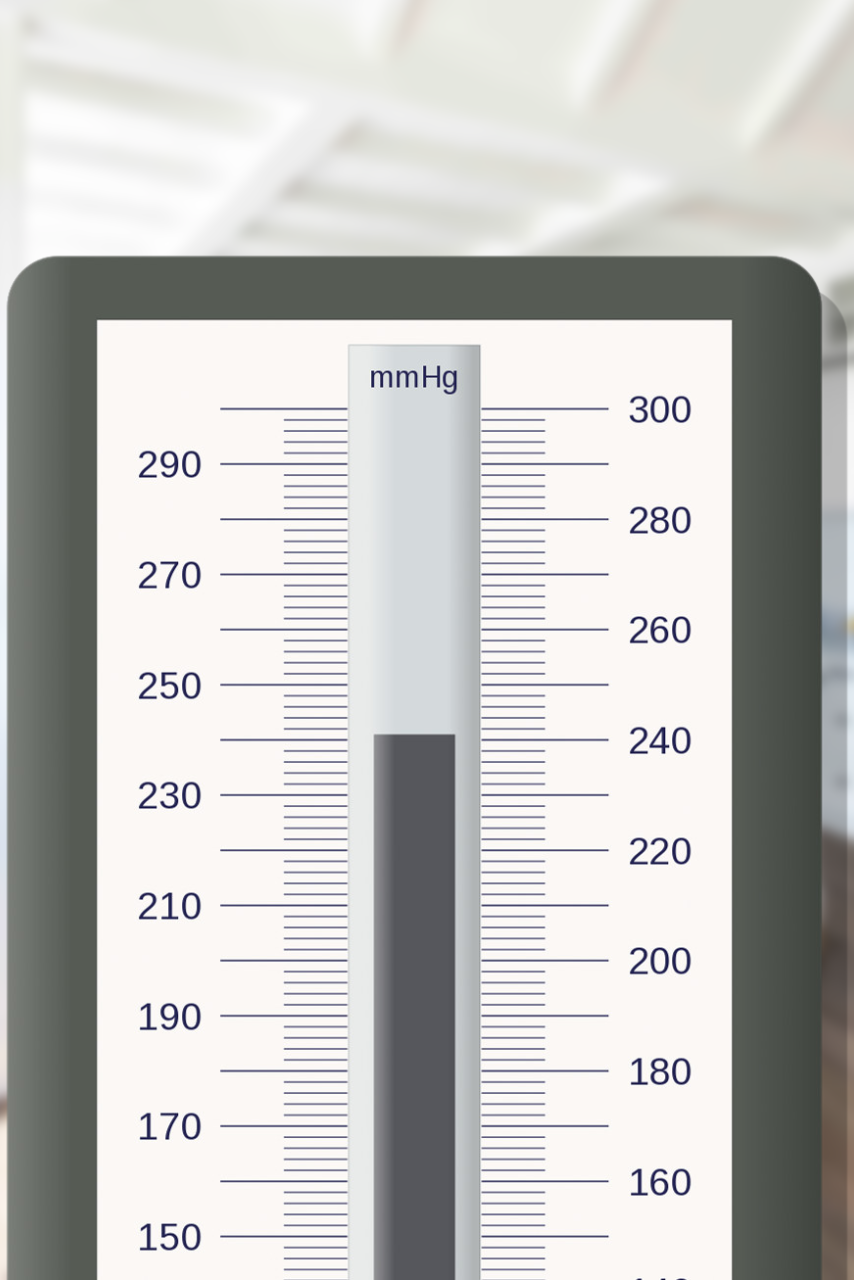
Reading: 241 mmHg
